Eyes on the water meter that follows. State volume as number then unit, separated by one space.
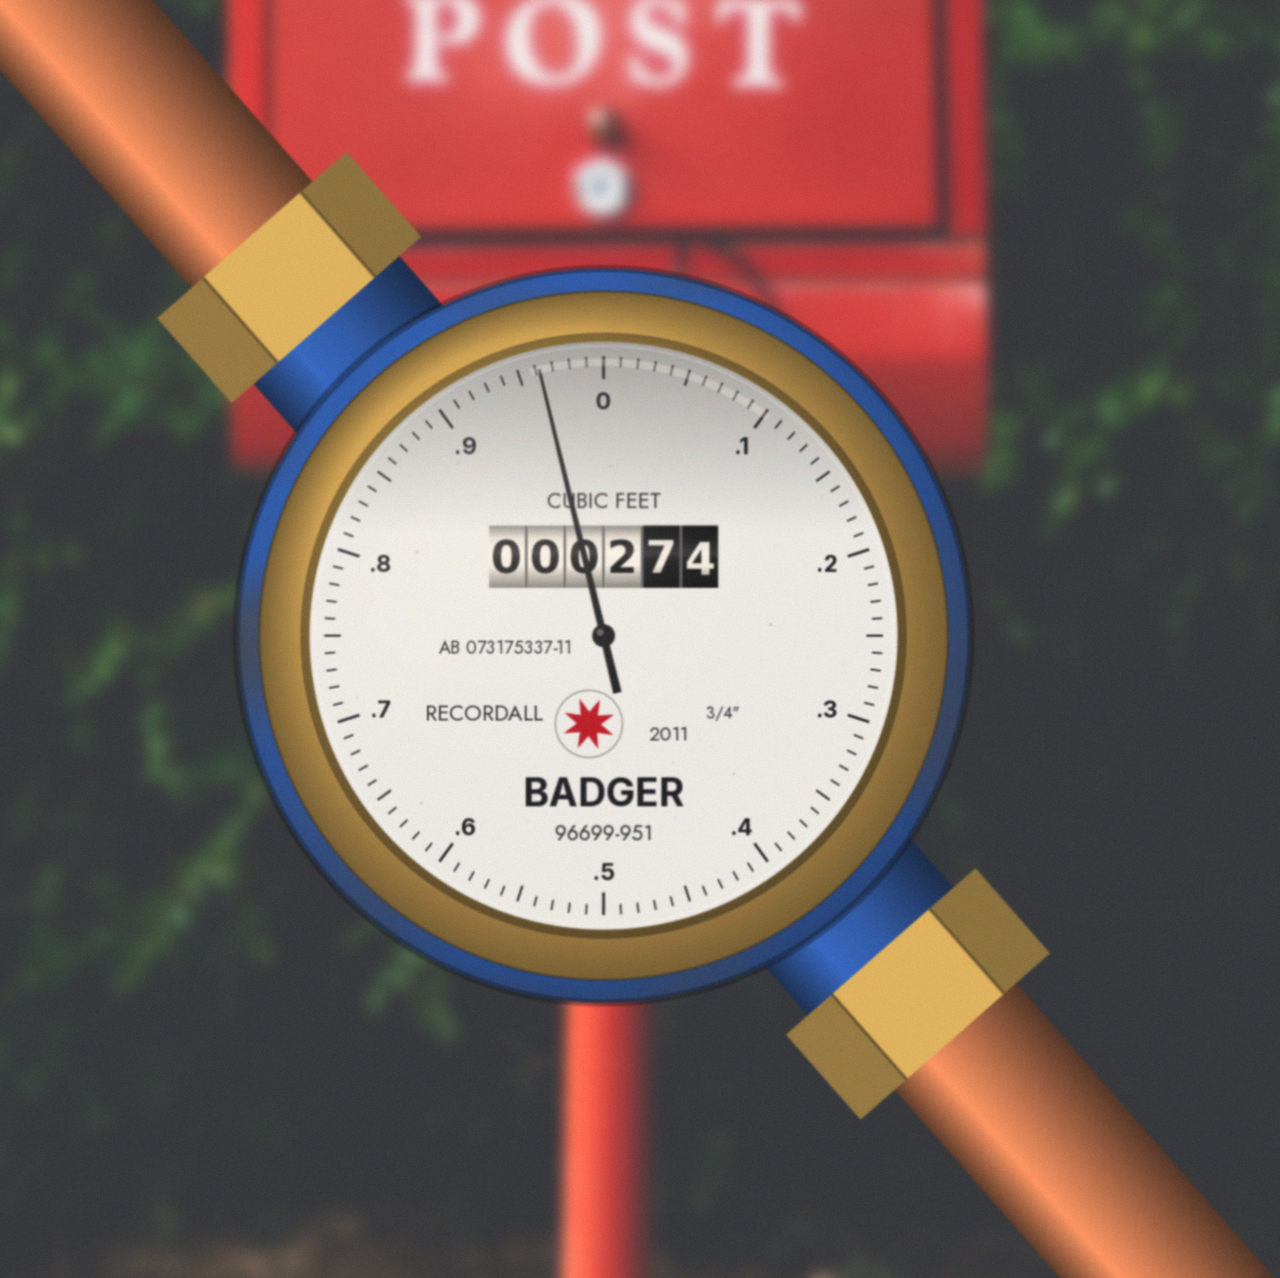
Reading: 273.96 ft³
